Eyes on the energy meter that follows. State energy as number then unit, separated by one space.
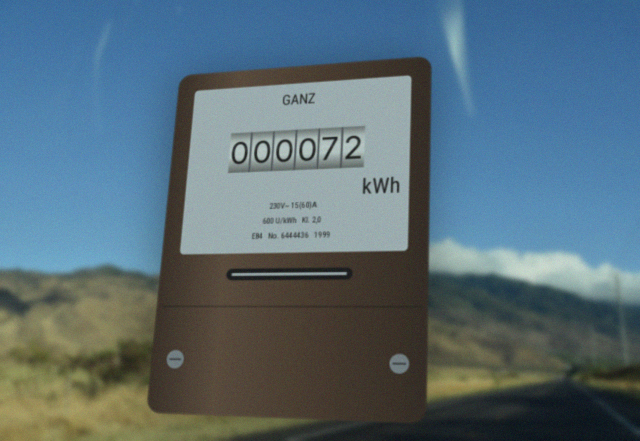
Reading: 72 kWh
